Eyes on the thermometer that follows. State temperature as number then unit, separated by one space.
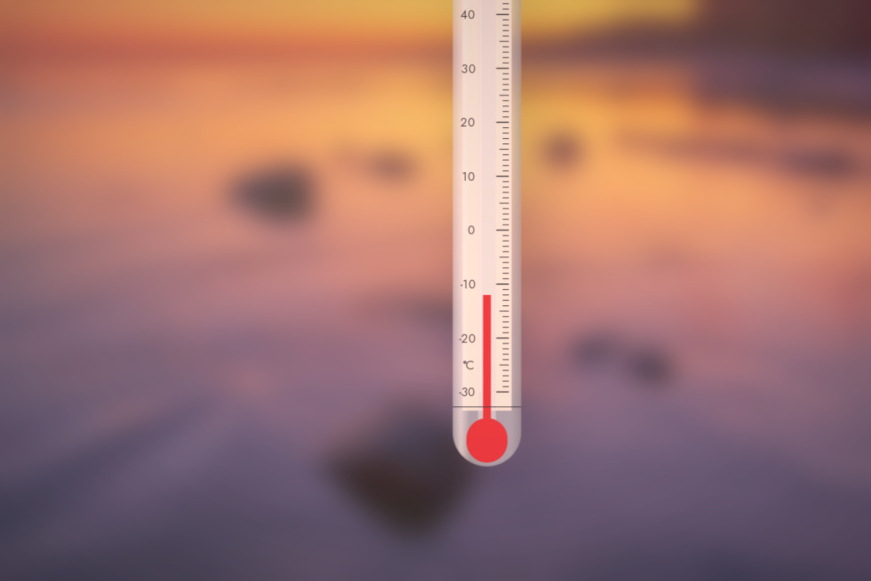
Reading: -12 °C
